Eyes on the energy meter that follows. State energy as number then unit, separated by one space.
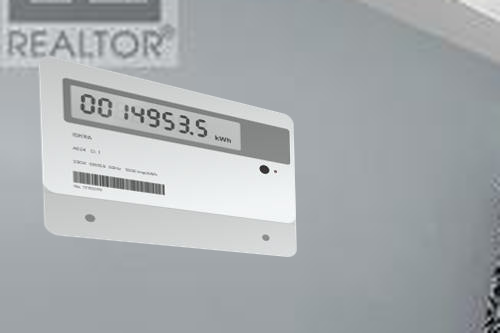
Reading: 14953.5 kWh
